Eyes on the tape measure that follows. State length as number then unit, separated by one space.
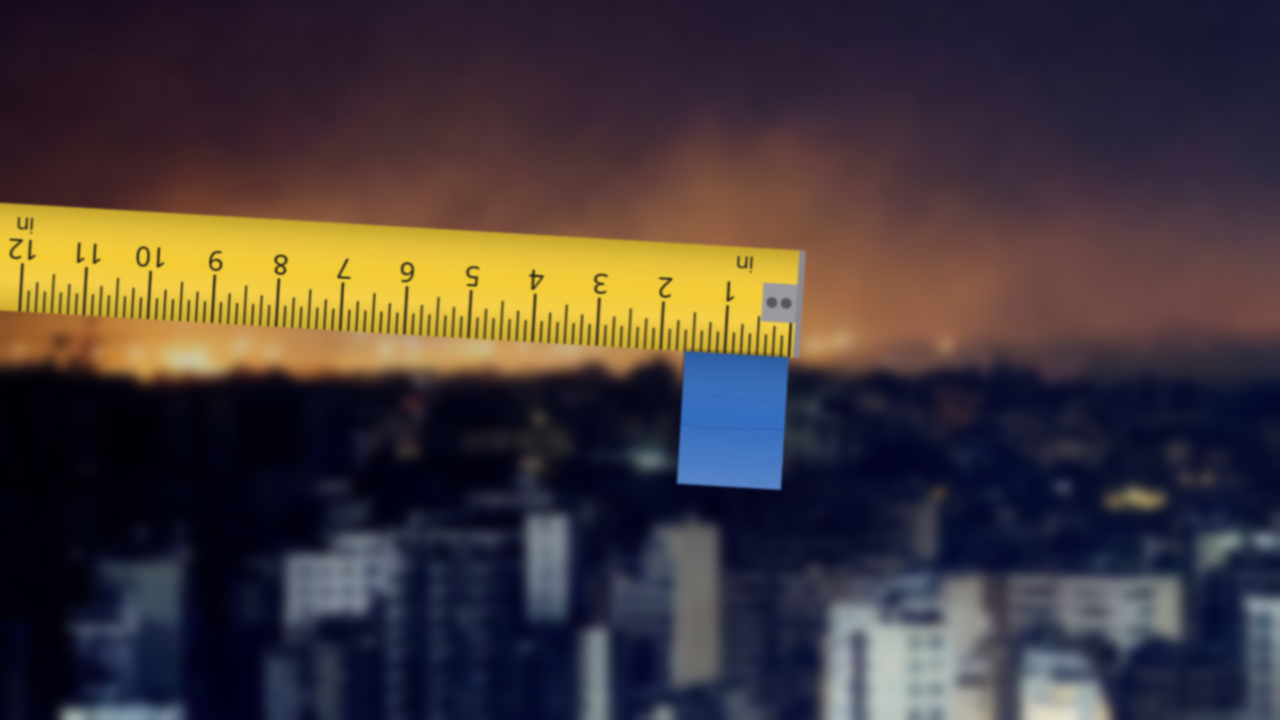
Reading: 1.625 in
